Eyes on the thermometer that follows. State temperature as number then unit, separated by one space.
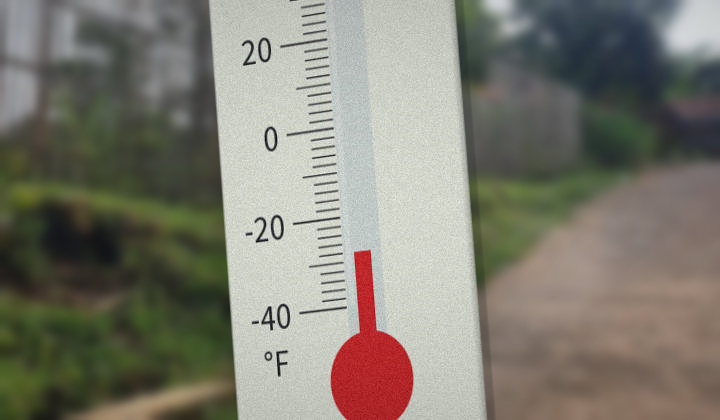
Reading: -28 °F
